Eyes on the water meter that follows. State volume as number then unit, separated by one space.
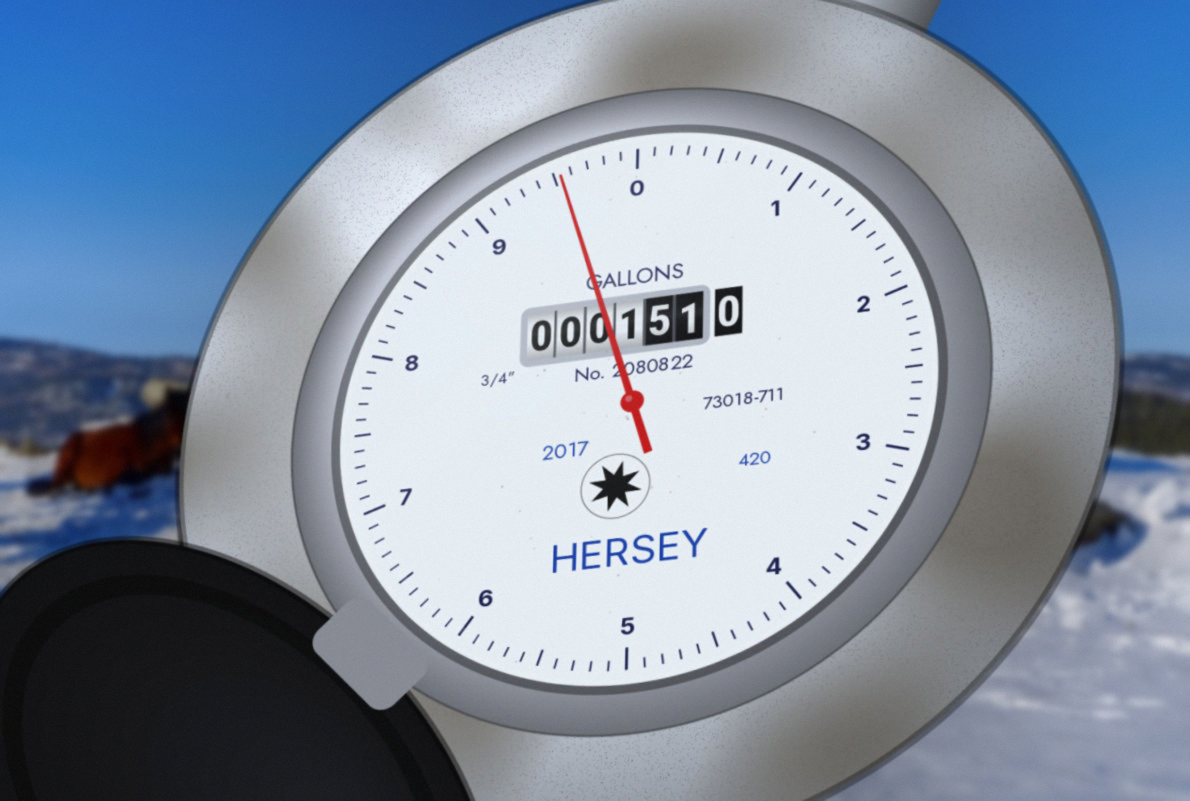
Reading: 1509.5 gal
